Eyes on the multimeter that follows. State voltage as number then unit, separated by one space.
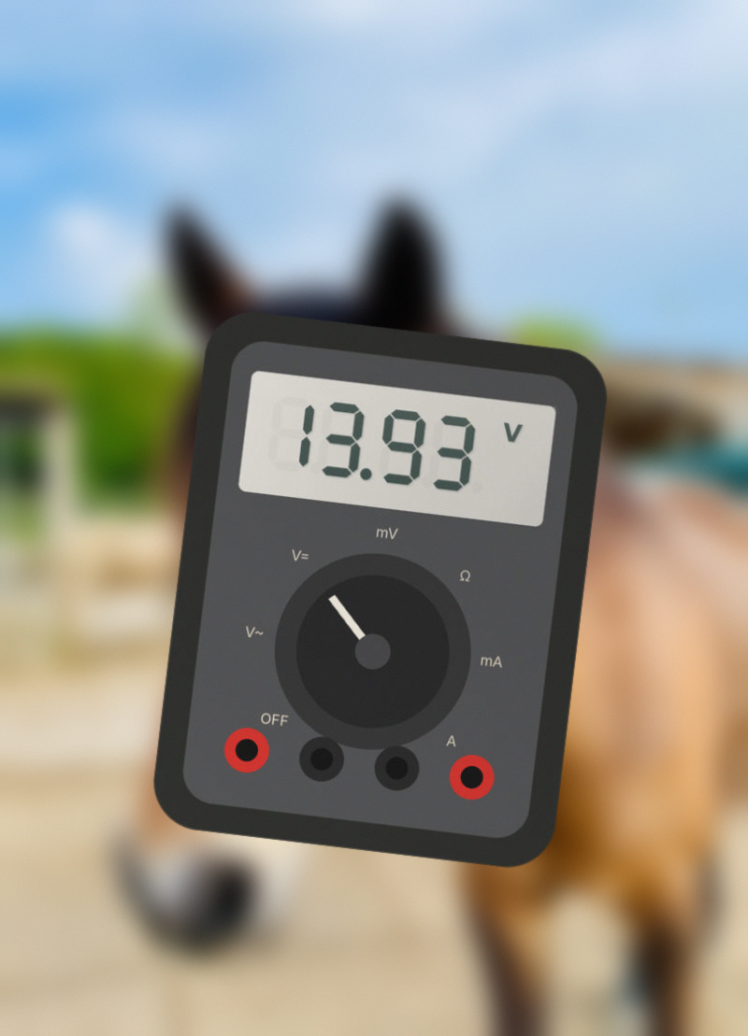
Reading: 13.93 V
